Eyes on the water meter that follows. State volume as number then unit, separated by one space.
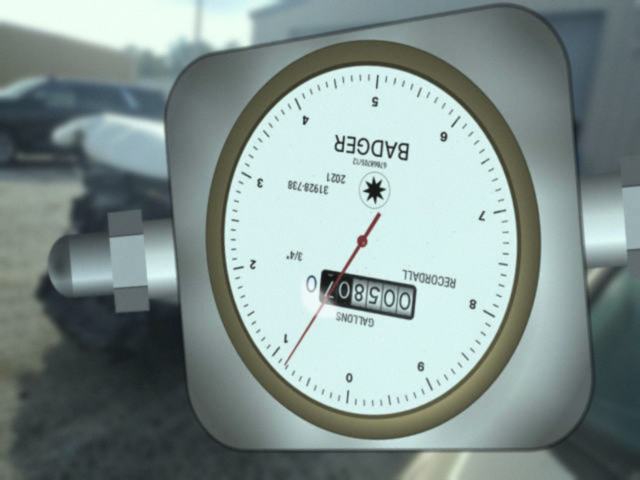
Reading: 58070.8 gal
